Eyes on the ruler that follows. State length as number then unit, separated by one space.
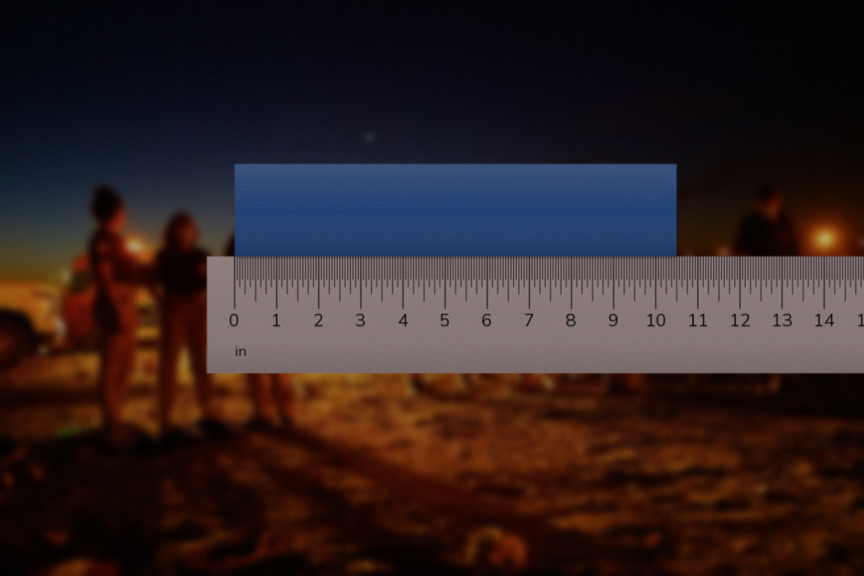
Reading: 10.5 in
